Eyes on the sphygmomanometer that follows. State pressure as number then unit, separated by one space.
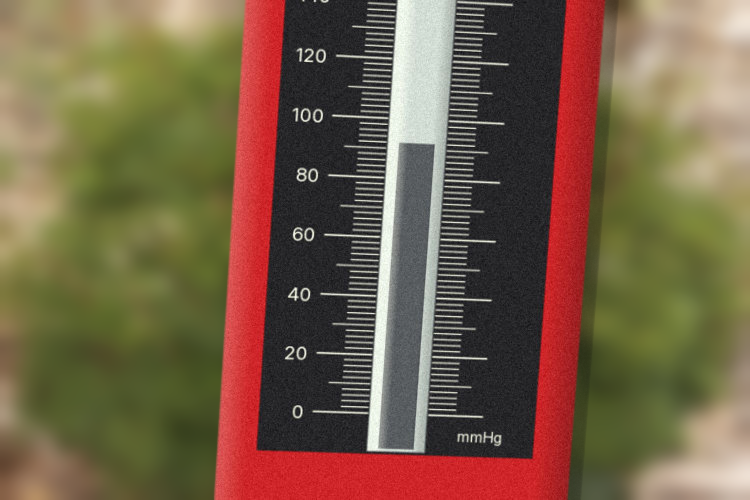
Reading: 92 mmHg
